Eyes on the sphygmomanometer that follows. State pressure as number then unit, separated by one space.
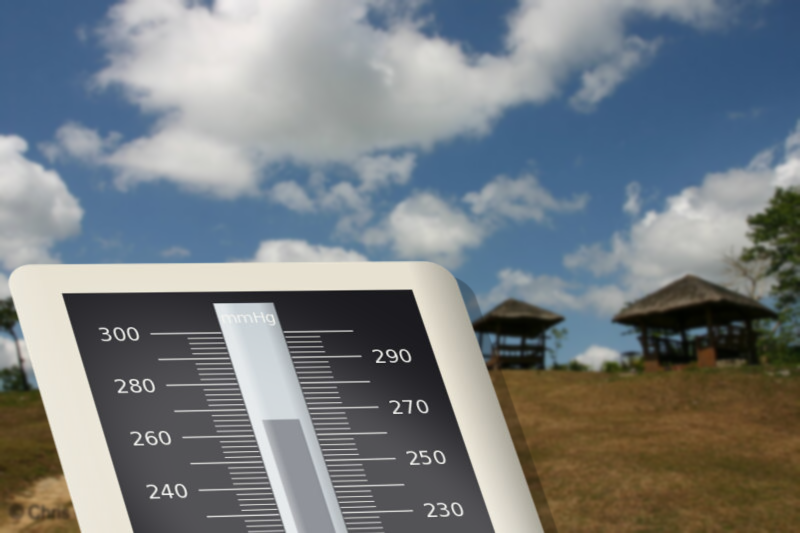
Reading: 266 mmHg
